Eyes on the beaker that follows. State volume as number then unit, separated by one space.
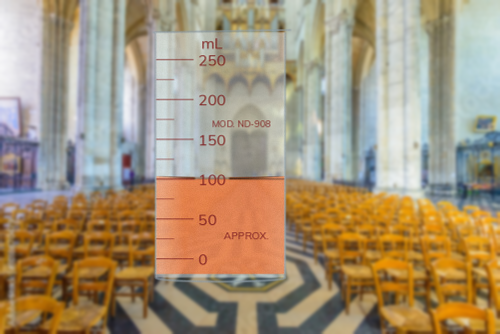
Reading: 100 mL
